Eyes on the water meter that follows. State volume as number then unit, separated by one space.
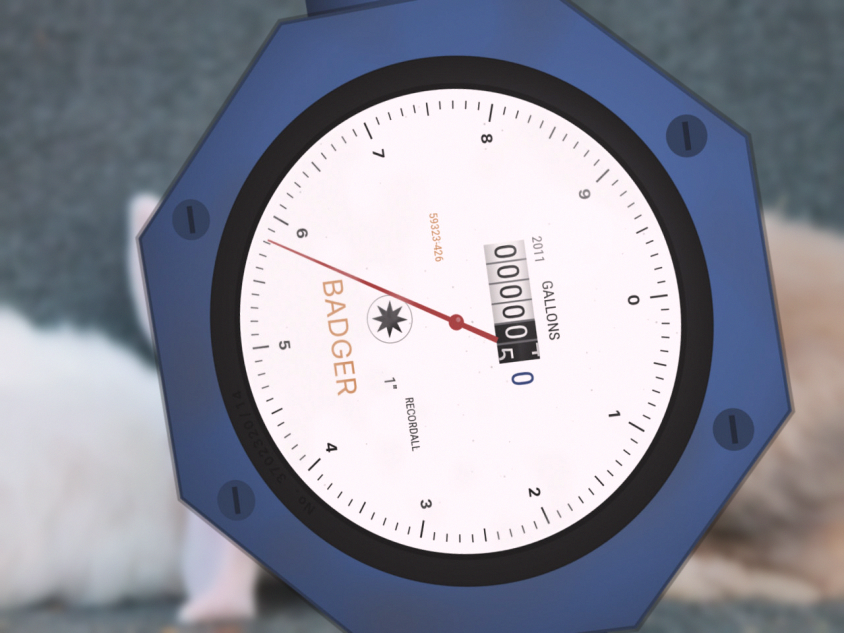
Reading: 45.8 gal
